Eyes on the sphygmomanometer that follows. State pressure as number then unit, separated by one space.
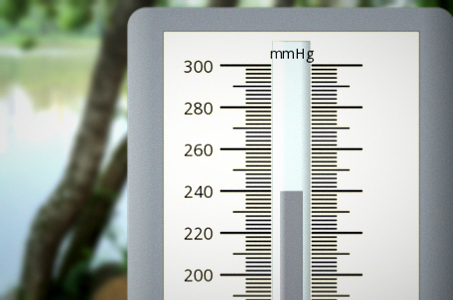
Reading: 240 mmHg
